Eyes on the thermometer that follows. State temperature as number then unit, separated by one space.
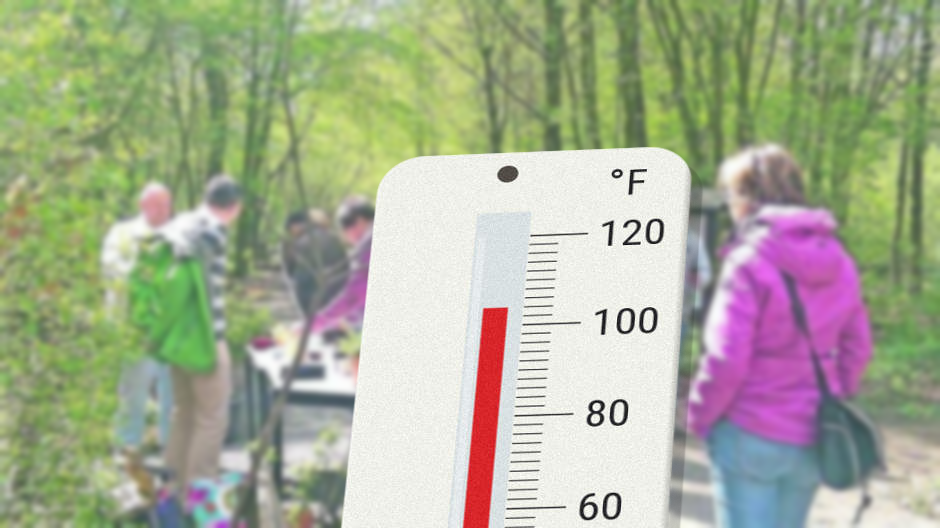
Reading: 104 °F
